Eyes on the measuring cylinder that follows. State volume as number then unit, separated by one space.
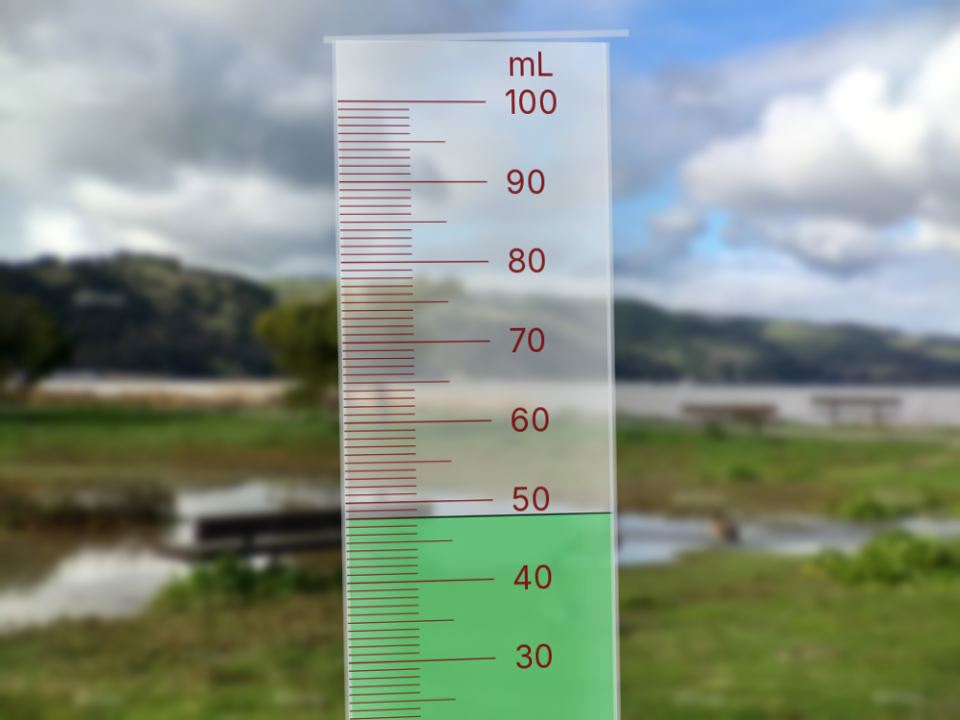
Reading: 48 mL
